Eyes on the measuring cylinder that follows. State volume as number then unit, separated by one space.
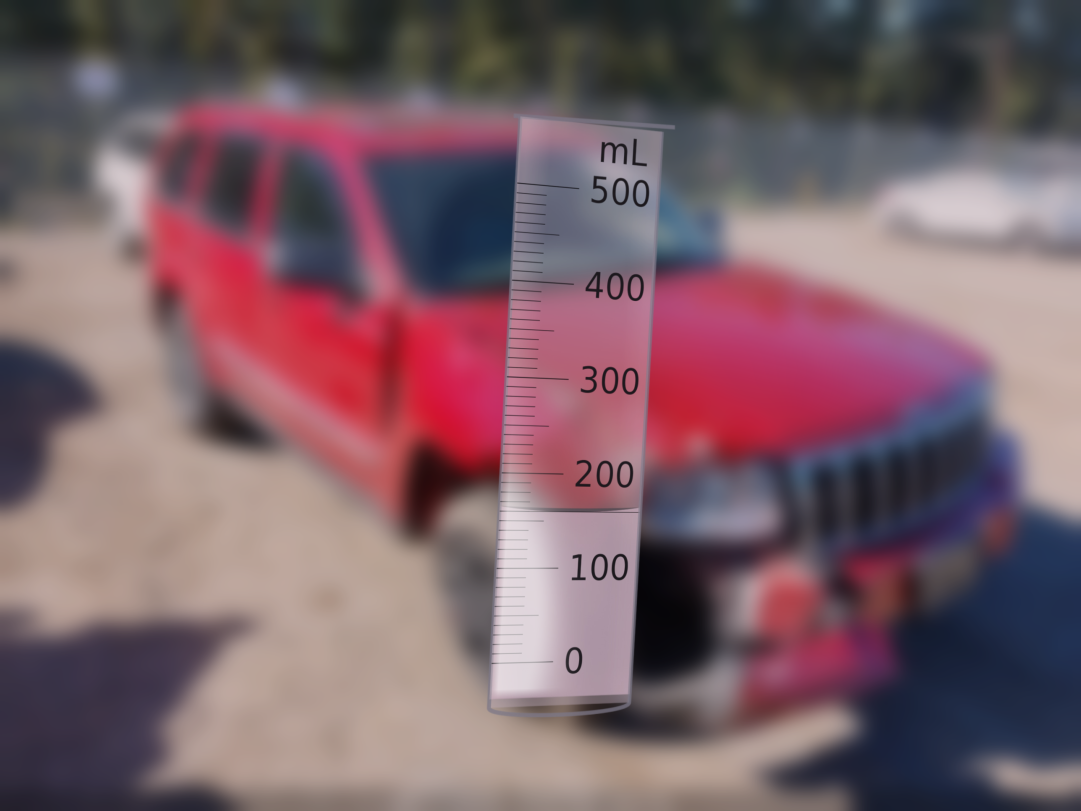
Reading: 160 mL
